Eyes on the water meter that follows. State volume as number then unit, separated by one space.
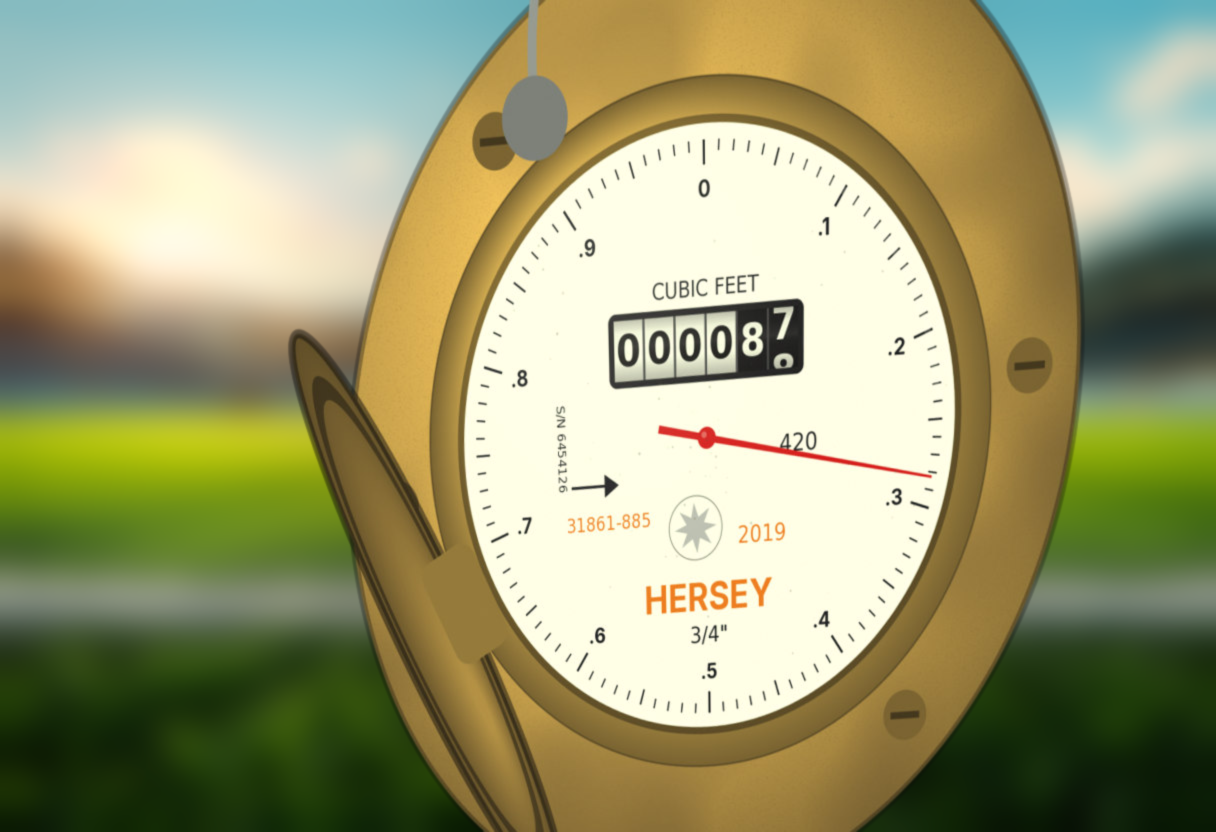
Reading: 87.28 ft³
